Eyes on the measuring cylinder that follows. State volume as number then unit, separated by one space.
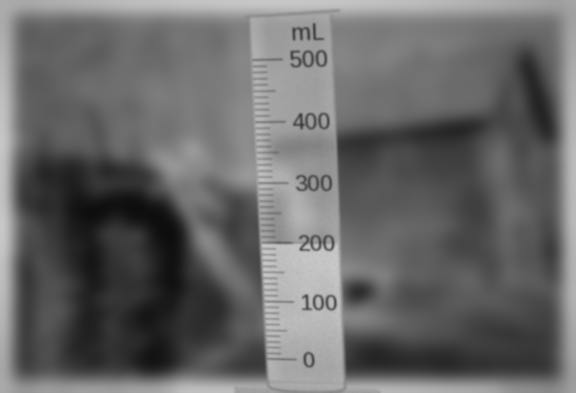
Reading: 200 mL
